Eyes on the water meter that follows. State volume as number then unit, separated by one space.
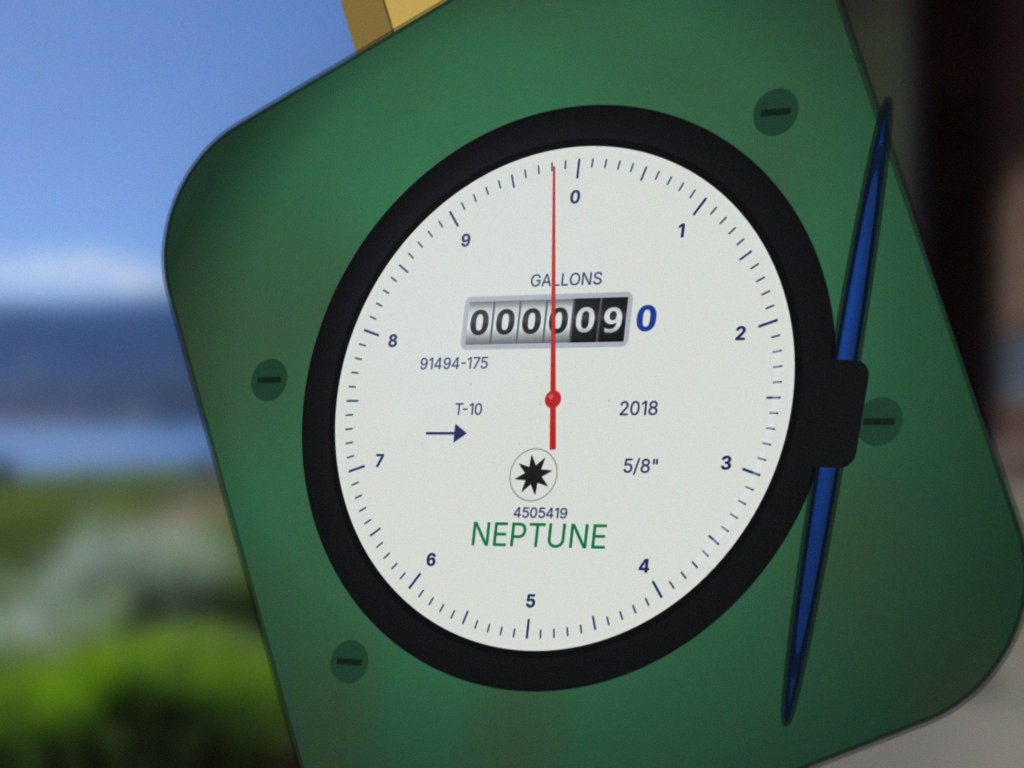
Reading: 89.8 gal
